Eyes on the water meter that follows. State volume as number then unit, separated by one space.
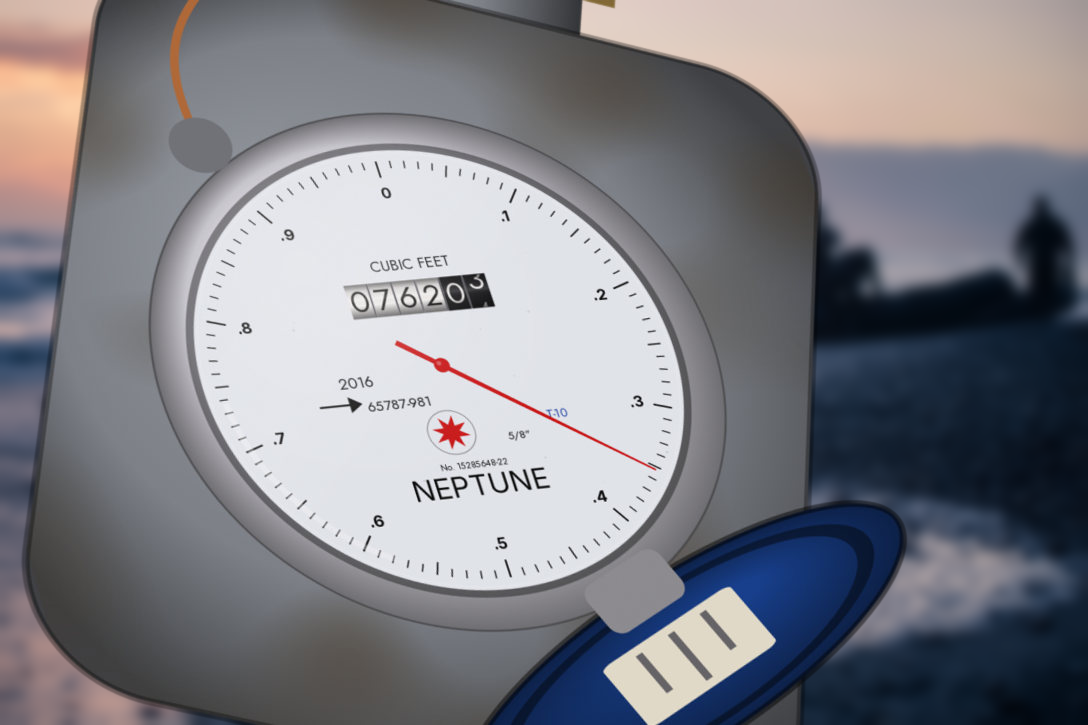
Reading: 76203.35 ft³
